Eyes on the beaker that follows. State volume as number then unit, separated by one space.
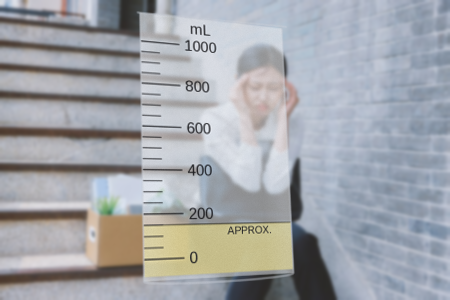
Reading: 150 mL
